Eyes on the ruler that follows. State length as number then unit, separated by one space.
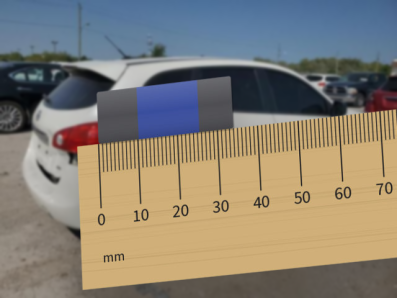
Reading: 34 mm
